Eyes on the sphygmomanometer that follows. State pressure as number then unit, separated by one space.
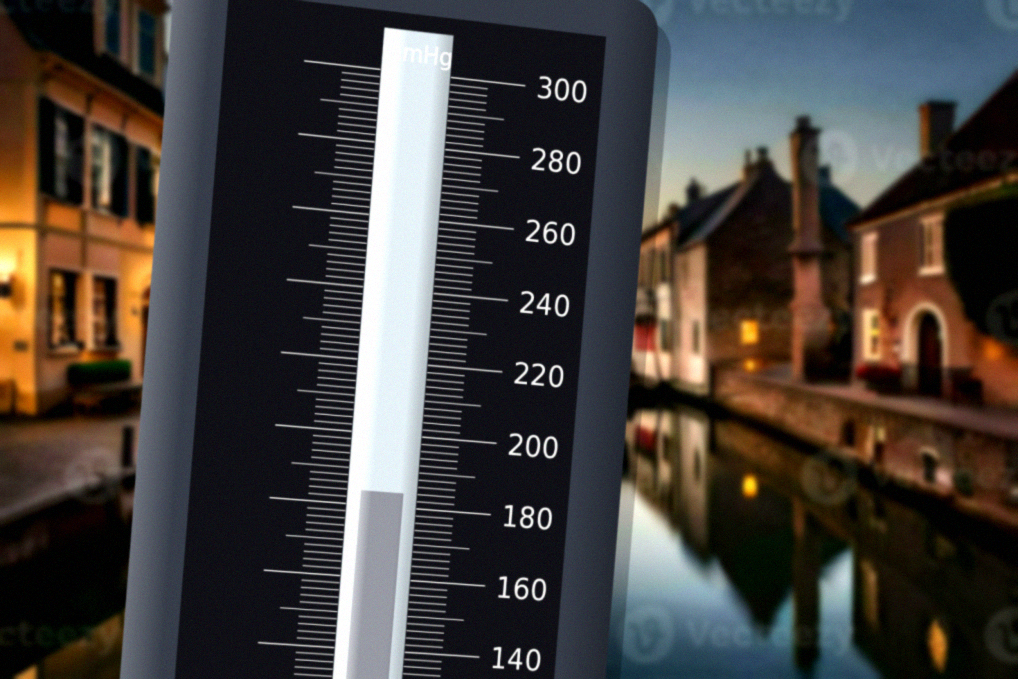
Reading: 184 mmHg
